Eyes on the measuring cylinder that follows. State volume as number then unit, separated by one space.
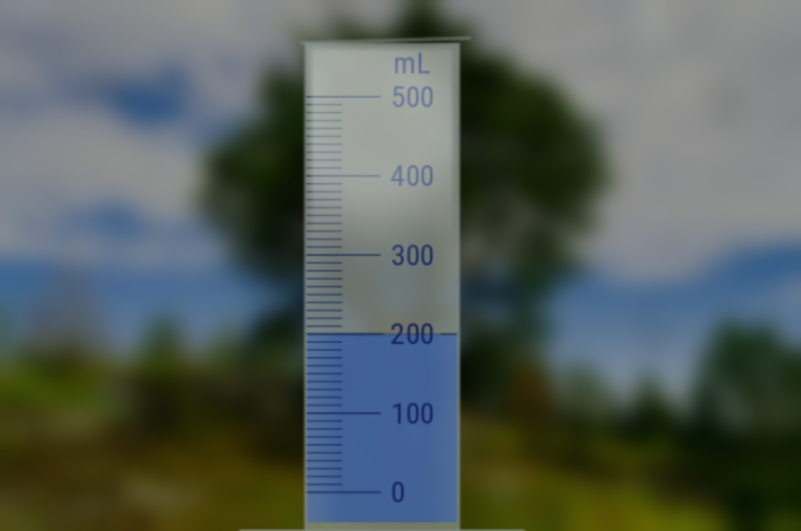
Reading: 200 mL
